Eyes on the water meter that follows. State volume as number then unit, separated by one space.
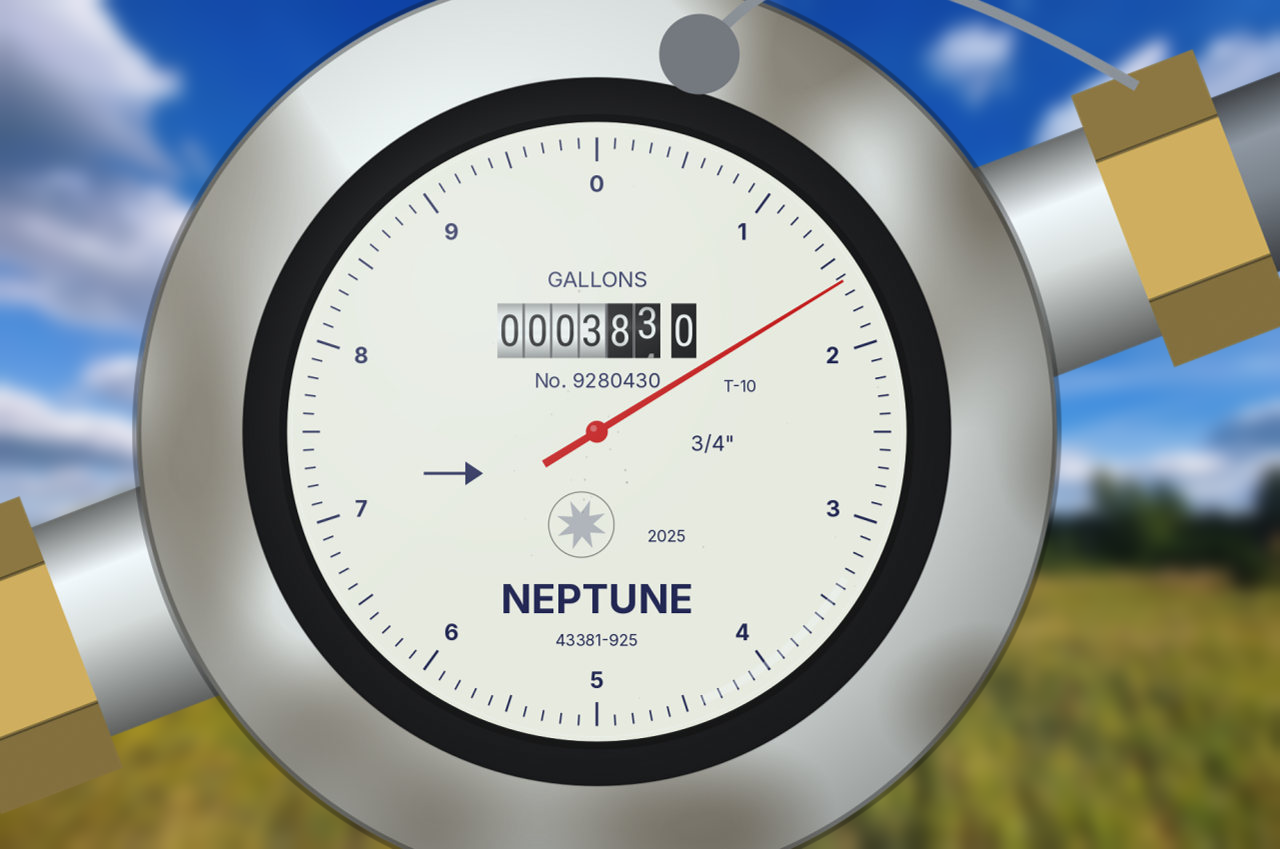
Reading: 3831.6 gal
